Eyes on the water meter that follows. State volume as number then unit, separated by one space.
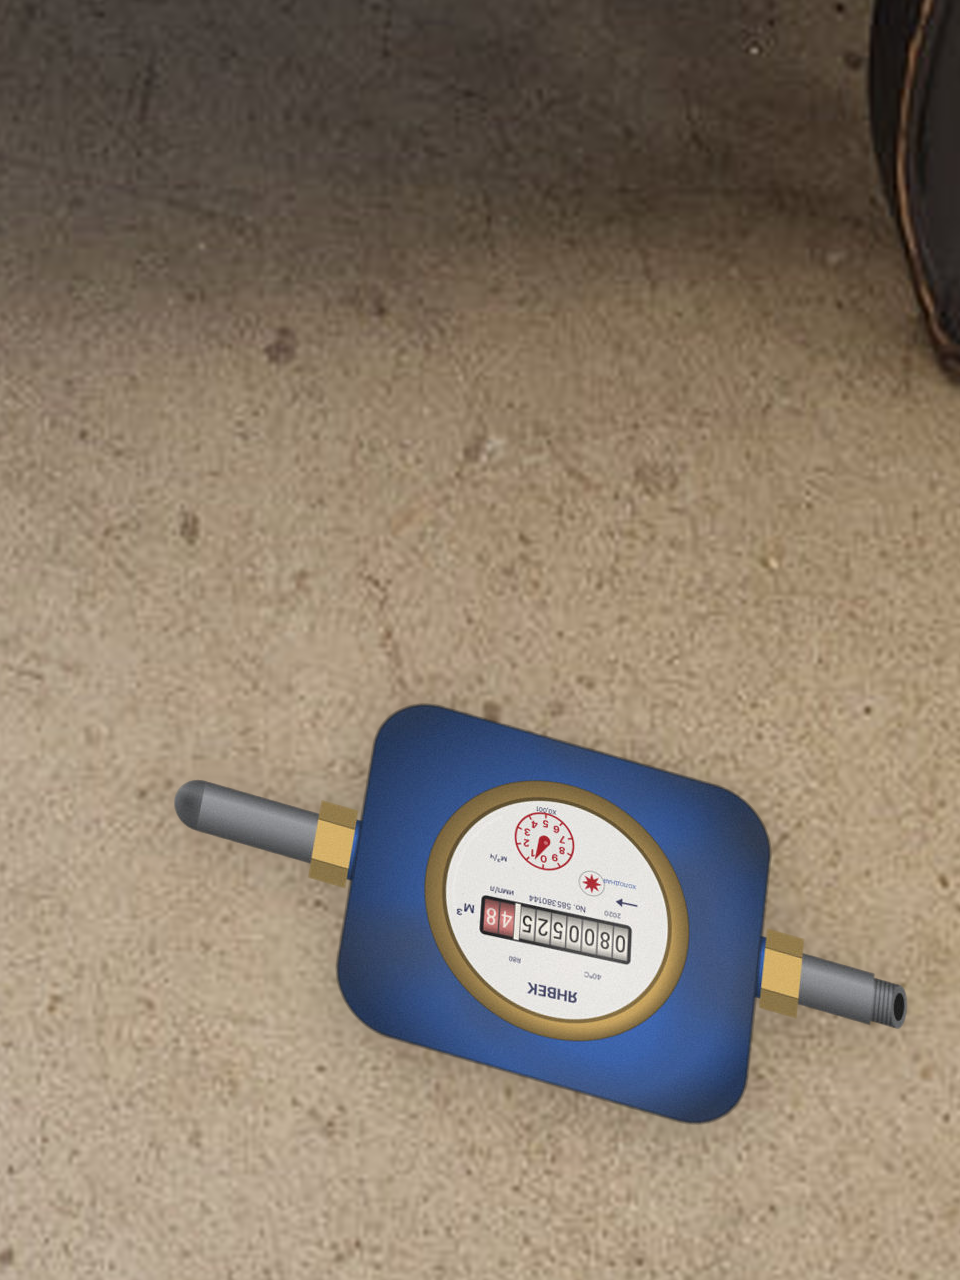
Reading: 800525.480 m³
